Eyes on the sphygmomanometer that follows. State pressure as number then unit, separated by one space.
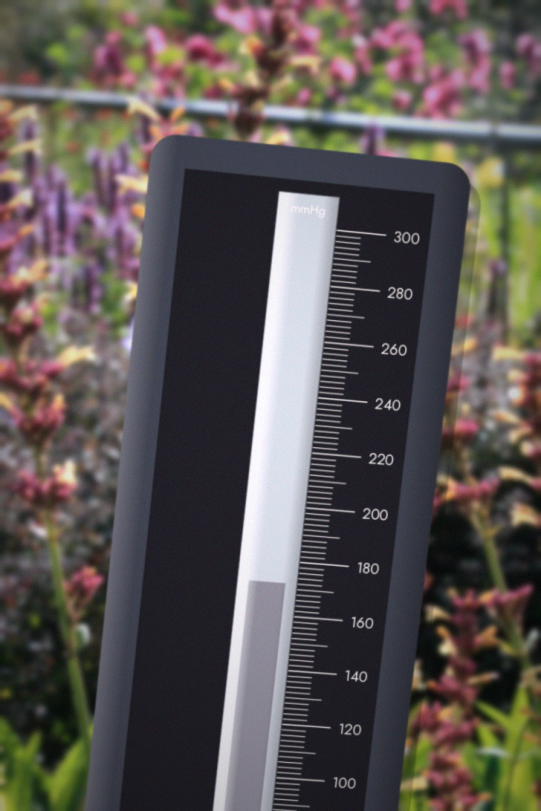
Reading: 172 mmHg
